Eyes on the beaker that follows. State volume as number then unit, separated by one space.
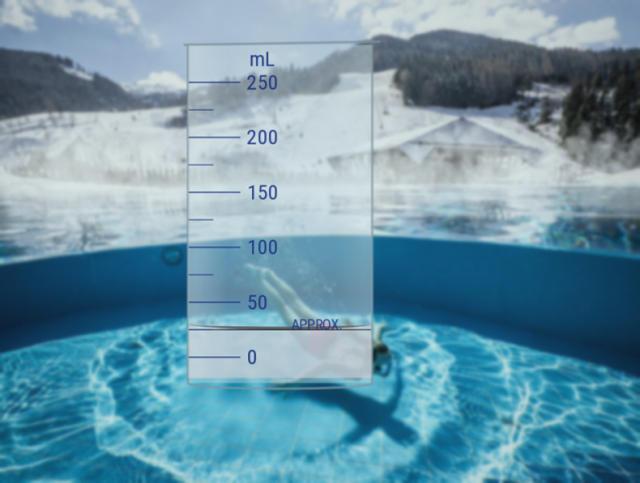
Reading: 25 mL
